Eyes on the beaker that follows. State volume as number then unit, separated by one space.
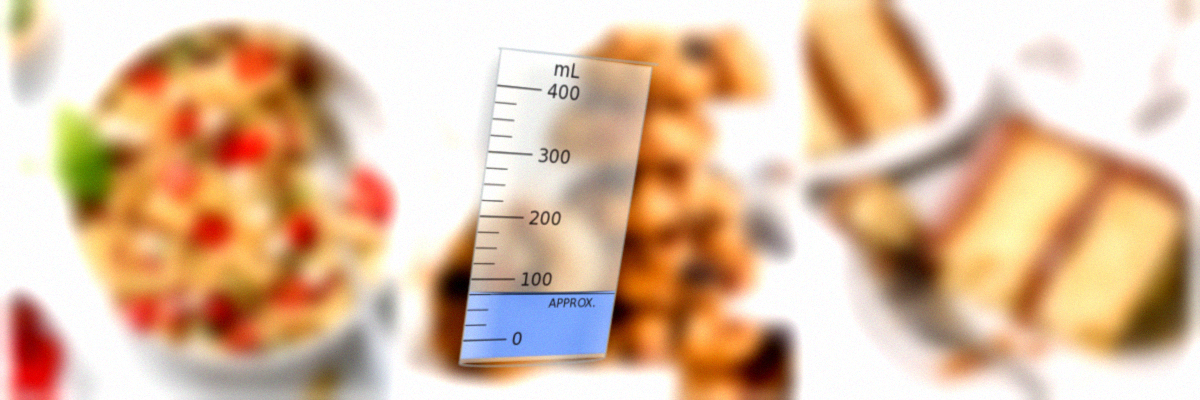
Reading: 75 mL
